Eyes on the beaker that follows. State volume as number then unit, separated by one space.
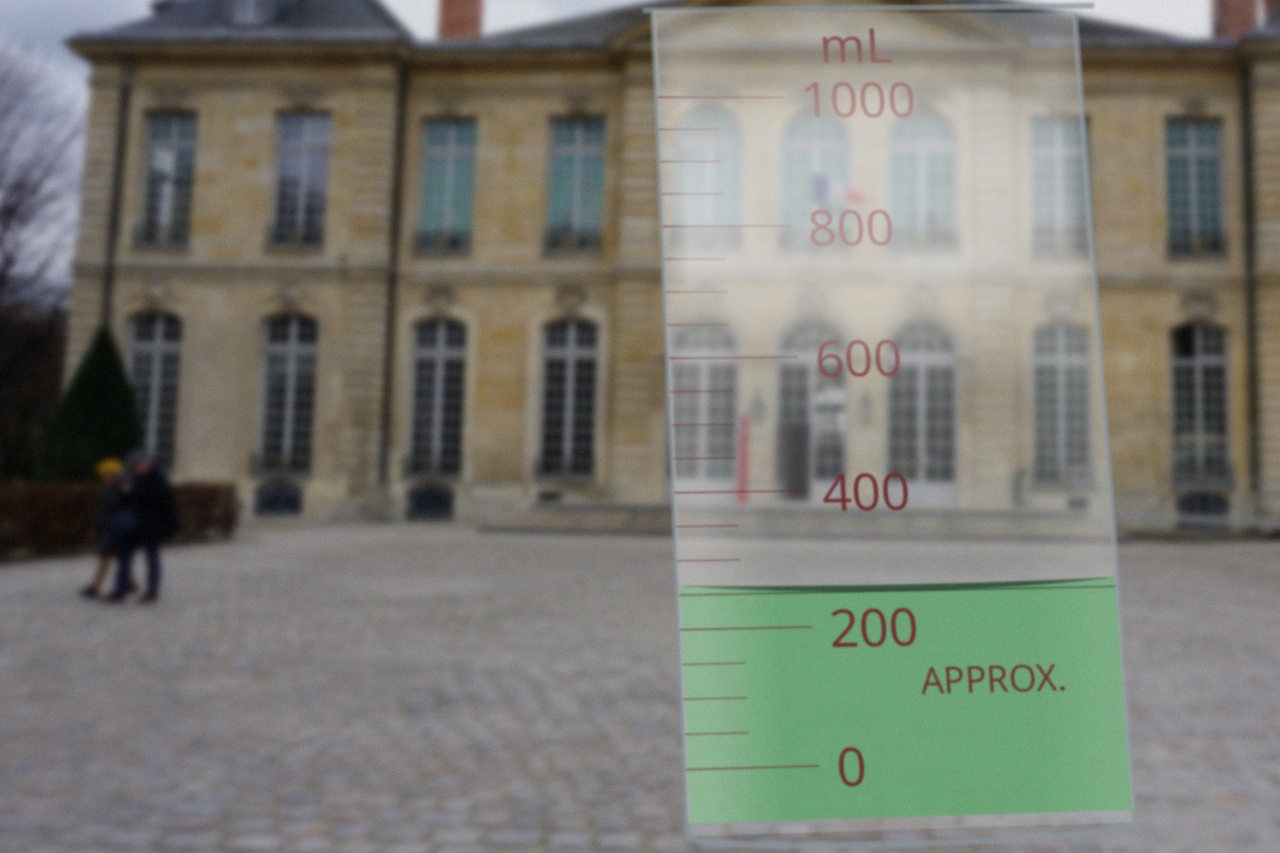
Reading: 250 mL
